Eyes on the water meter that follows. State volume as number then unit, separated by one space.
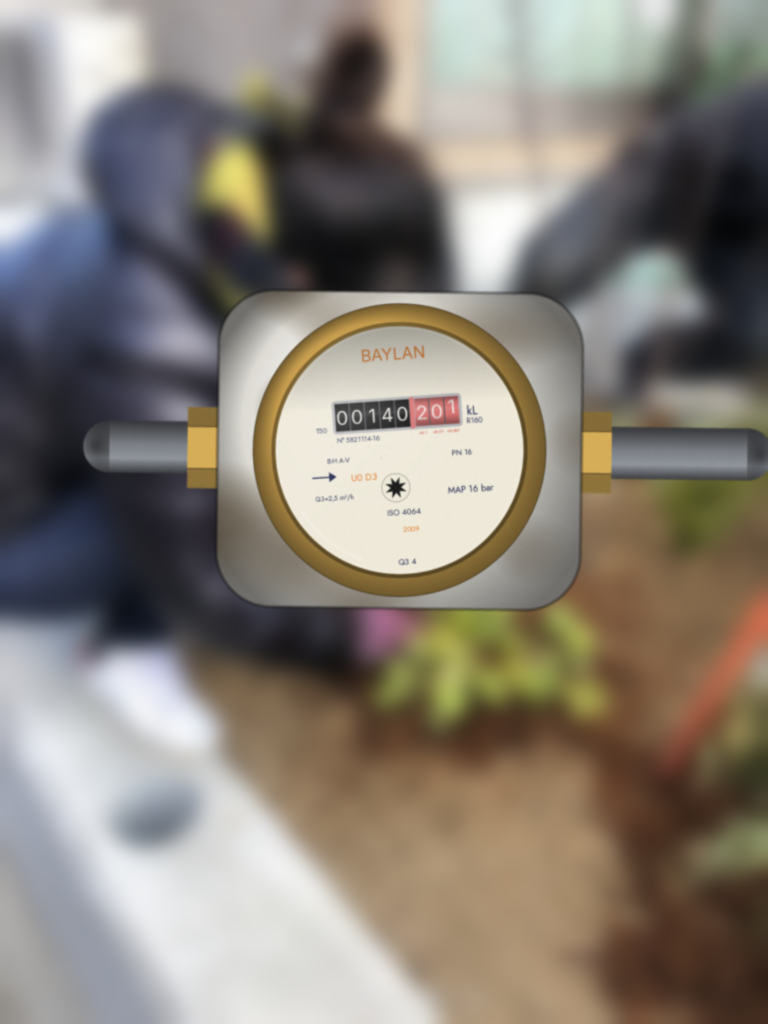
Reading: 140.201 kL
